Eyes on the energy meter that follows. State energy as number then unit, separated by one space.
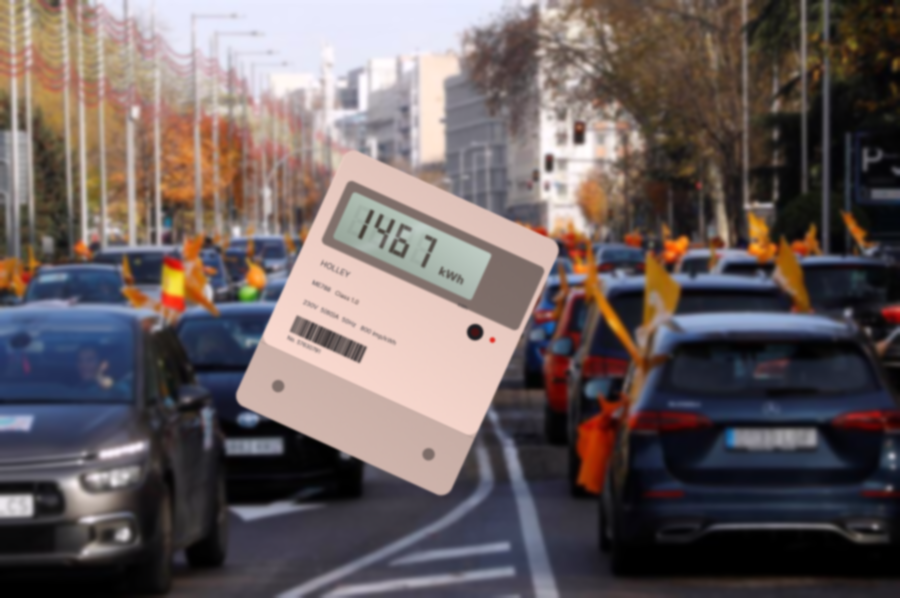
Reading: 1467 kWh
